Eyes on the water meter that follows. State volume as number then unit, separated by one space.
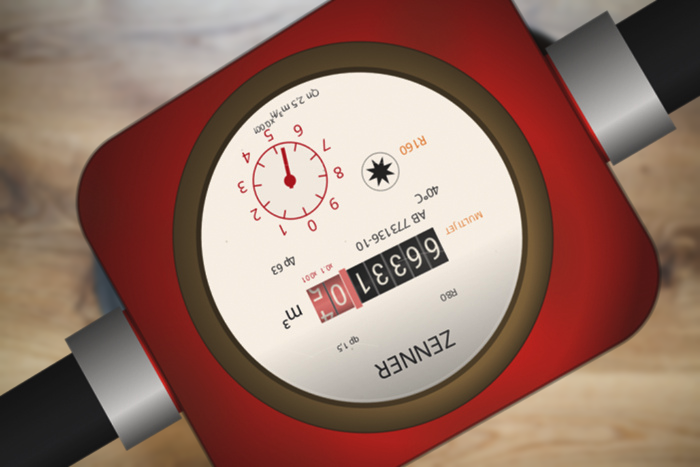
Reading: 66331.045 m³
